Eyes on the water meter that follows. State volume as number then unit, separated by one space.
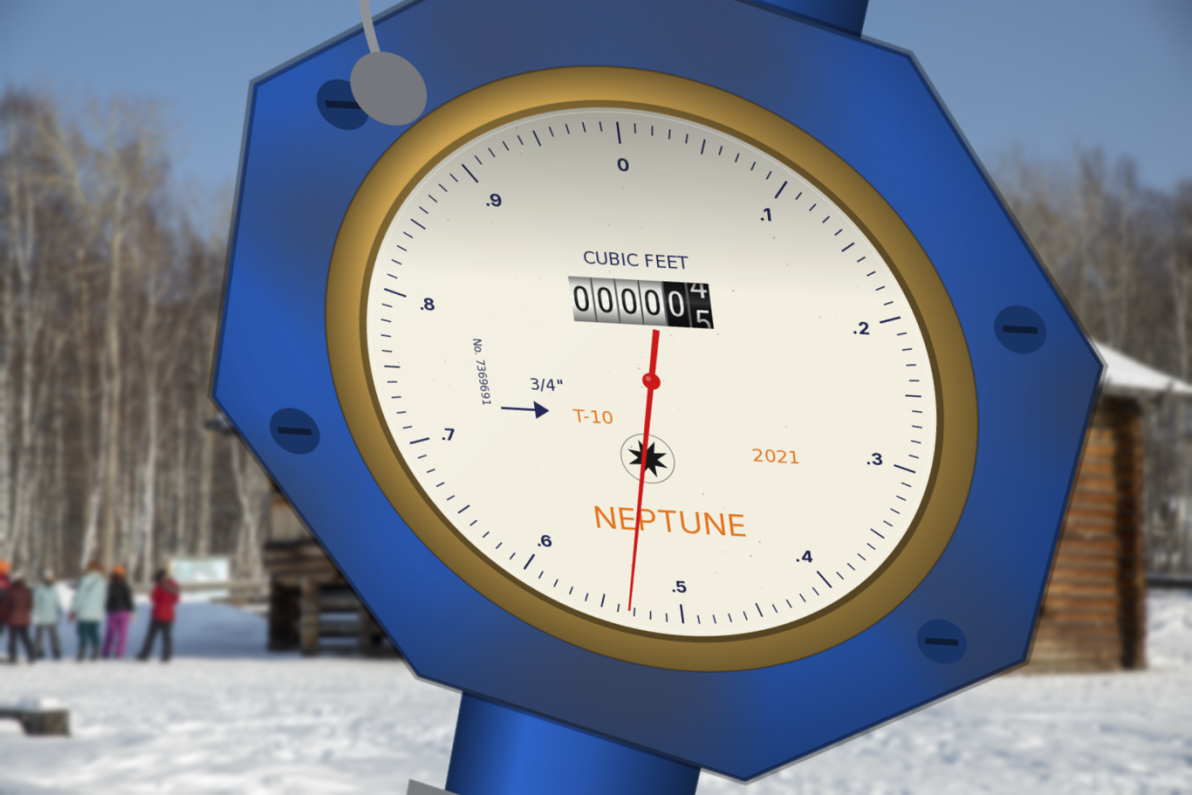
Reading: 4.53 ft³
